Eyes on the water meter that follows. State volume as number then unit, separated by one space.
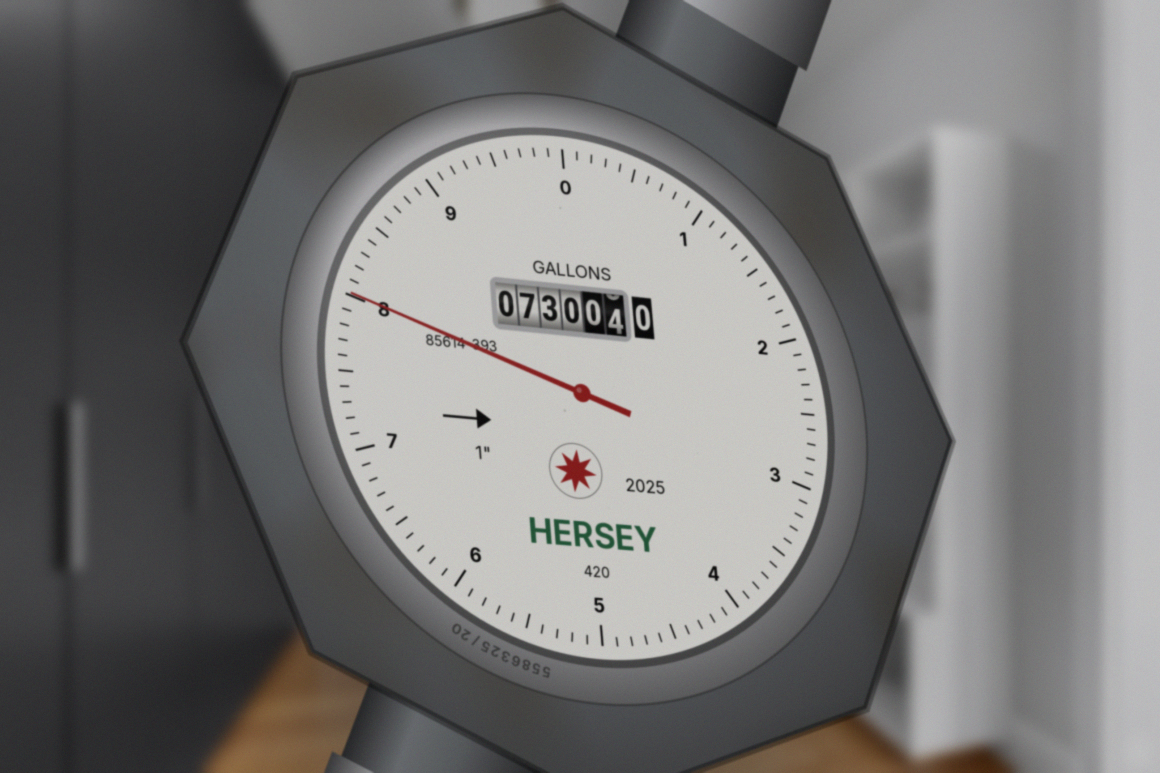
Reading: 730038.0 gal
